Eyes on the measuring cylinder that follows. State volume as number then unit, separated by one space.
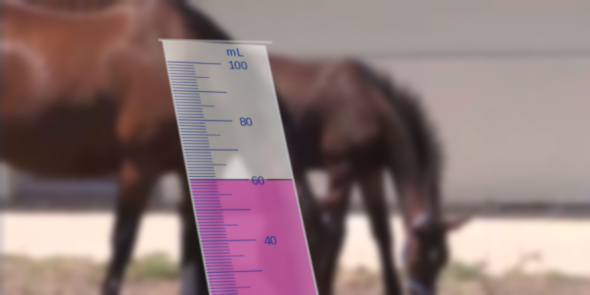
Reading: 60 mL
